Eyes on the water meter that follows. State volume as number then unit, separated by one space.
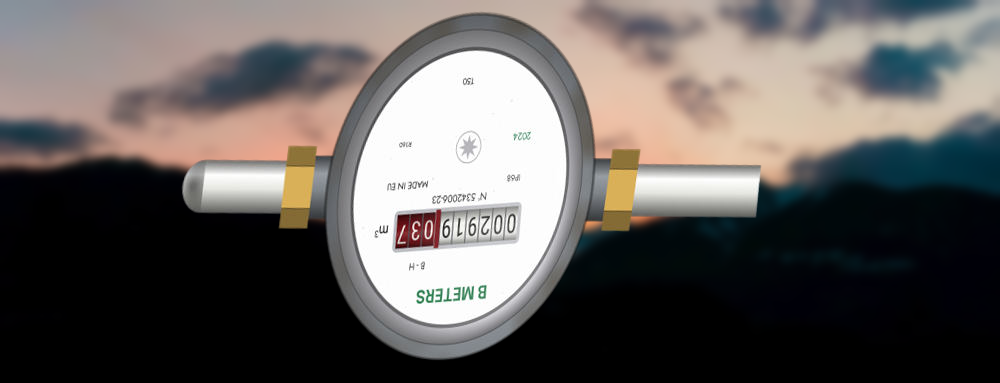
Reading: 2919.037 m³
